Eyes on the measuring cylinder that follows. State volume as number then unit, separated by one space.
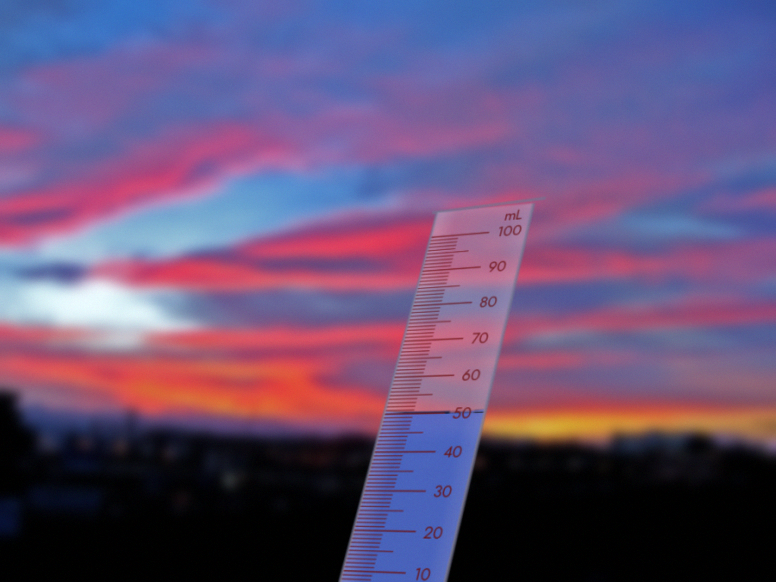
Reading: 50 mL
